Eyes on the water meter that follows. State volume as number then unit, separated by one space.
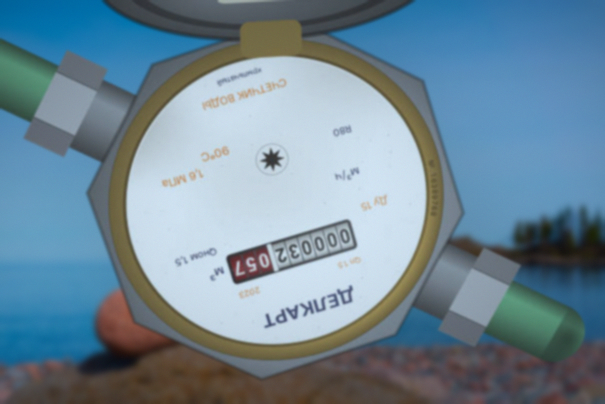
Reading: 32.057 m³
